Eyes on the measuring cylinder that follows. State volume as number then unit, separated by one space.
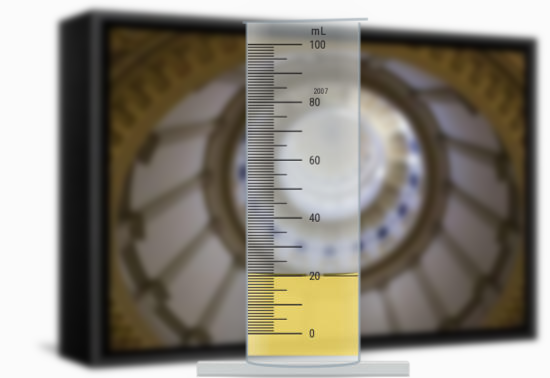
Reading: 20 mL
